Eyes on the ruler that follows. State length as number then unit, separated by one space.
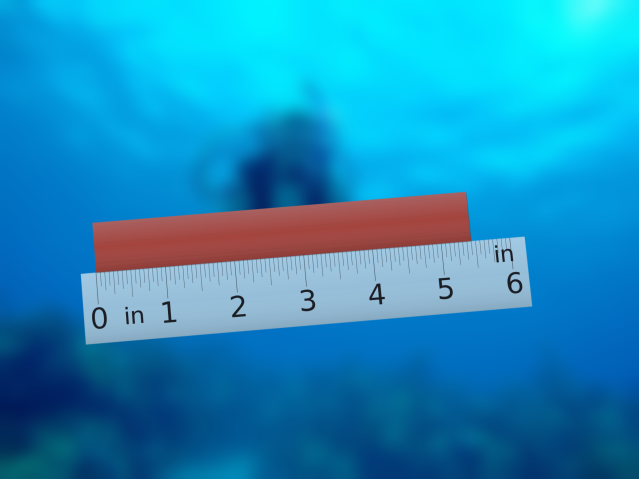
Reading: 5.4375 in
